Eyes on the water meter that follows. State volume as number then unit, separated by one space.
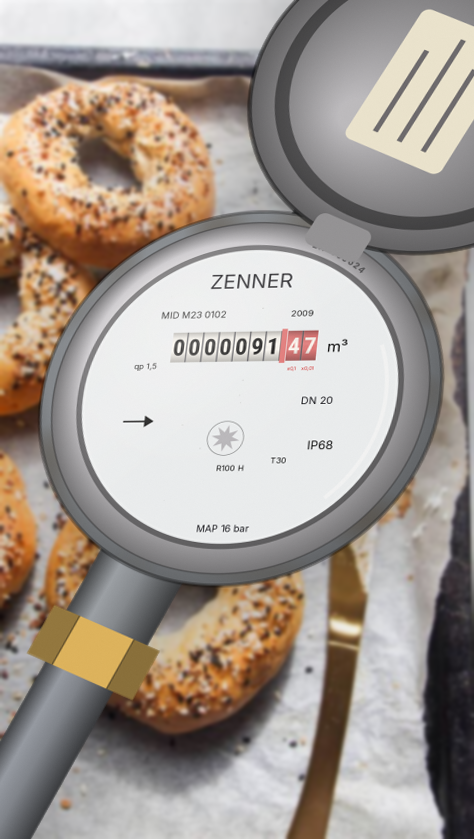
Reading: 91.47 m³
